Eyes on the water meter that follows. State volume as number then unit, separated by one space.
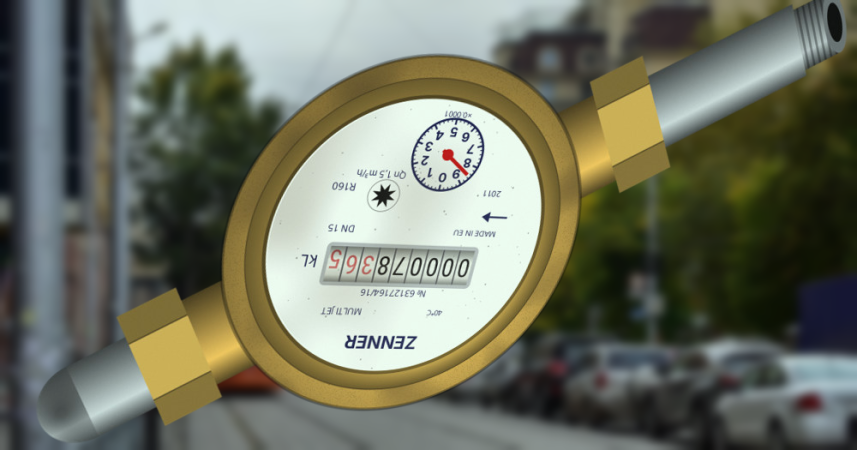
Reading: 78.3648 kL
